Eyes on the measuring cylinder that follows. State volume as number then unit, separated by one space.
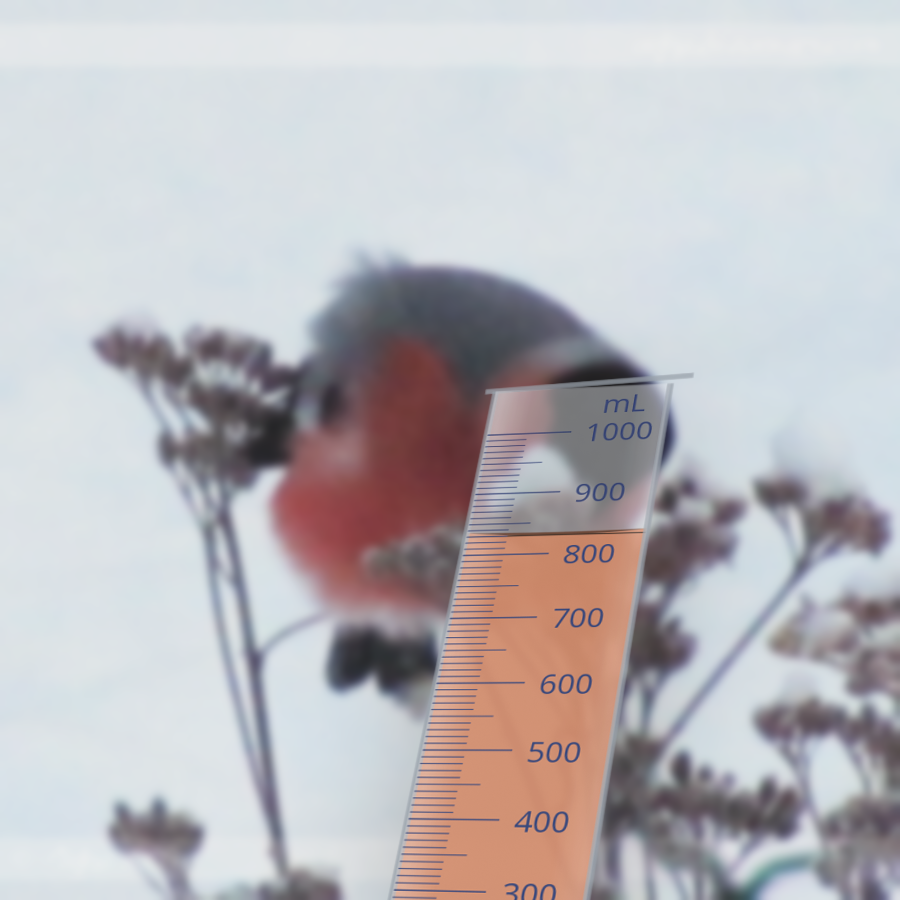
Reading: 830 mL
